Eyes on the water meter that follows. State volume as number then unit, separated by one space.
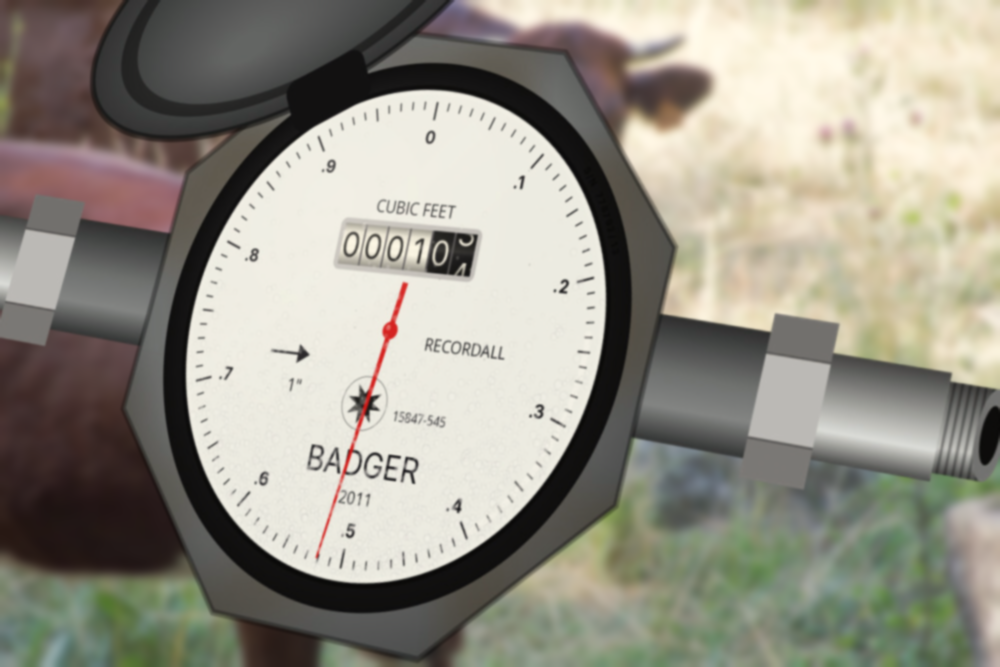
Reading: 103.52 ft³
